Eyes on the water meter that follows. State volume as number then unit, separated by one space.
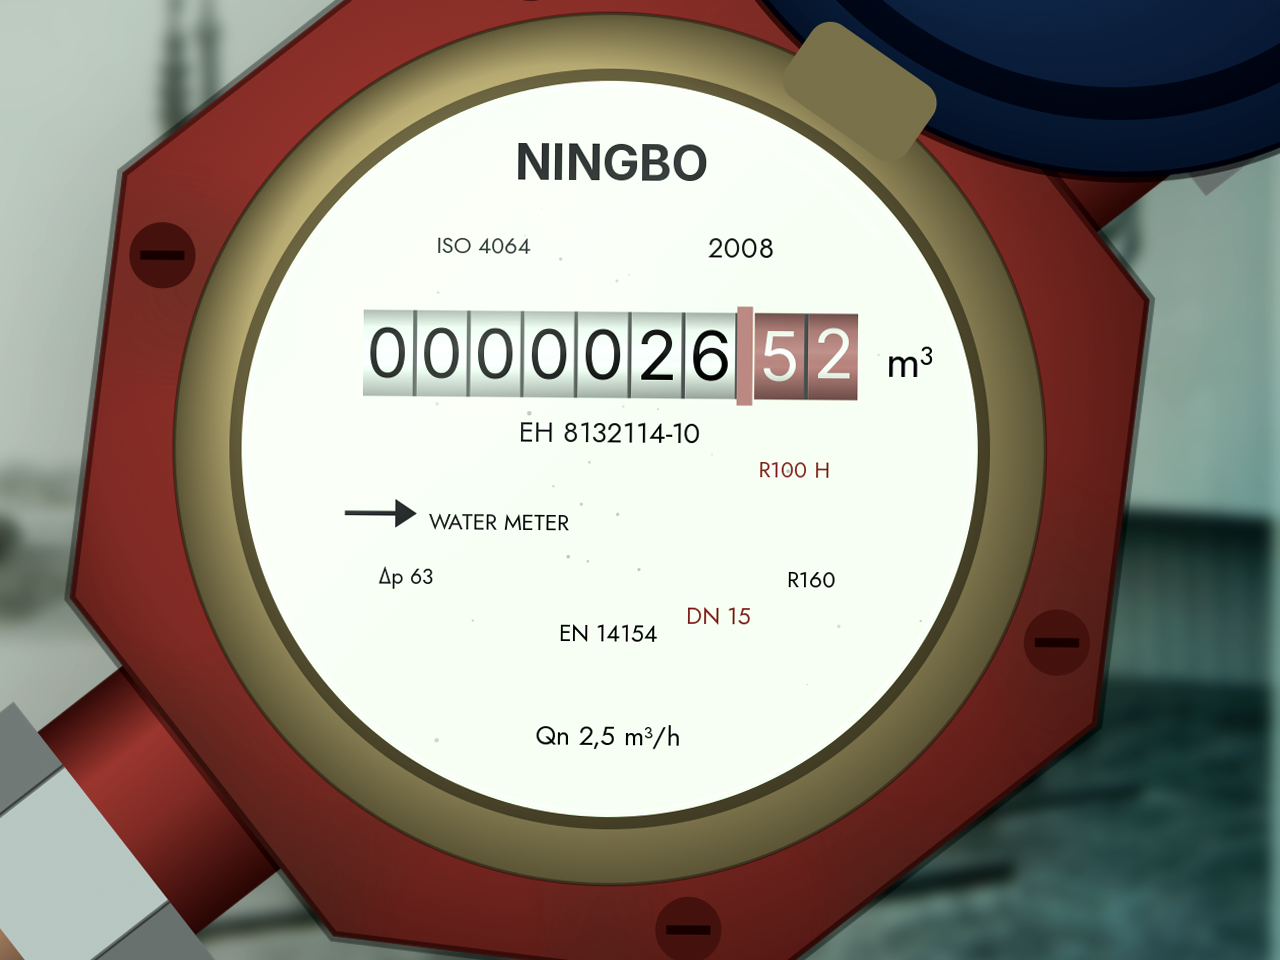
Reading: 26.52 m³
